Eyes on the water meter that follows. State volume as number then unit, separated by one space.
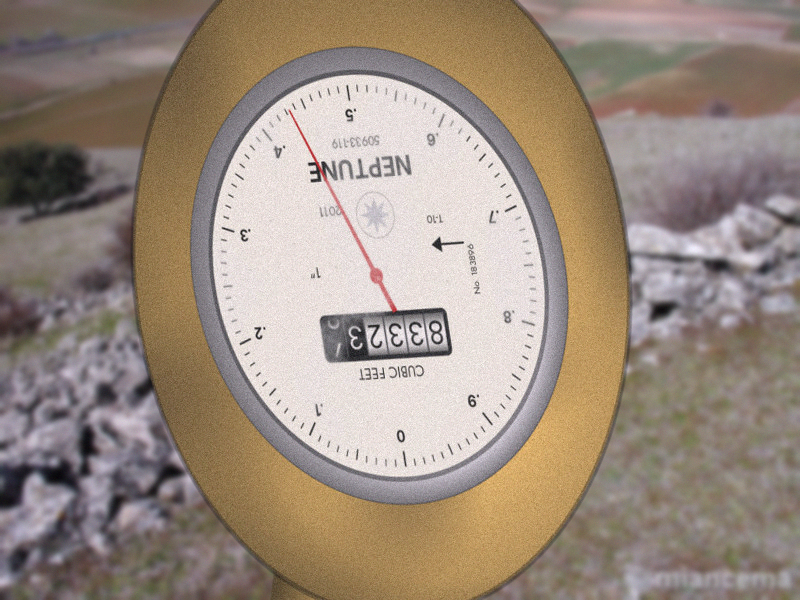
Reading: 833237.43 ft³
